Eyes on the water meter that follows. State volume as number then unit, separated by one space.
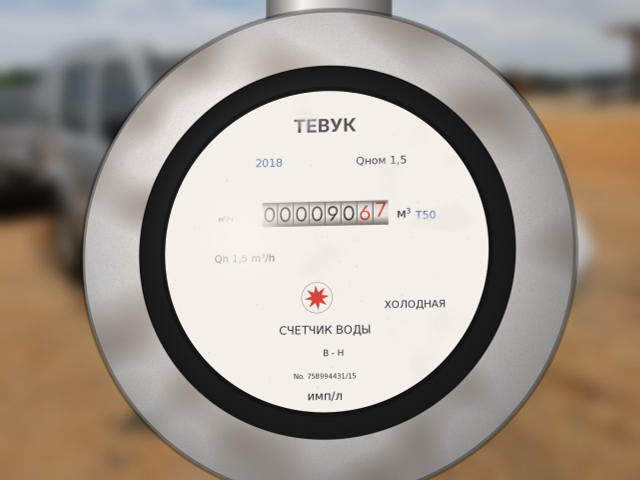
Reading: 90.67 m³
